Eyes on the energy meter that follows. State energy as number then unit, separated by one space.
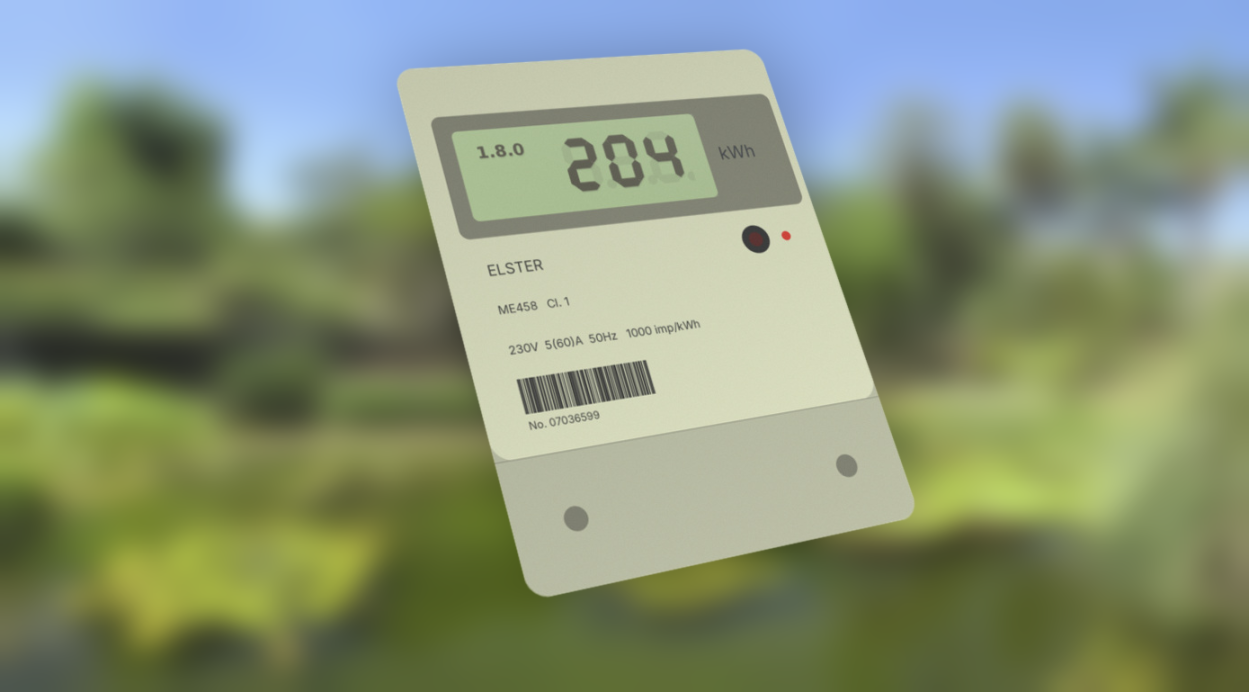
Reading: 204 kWh
